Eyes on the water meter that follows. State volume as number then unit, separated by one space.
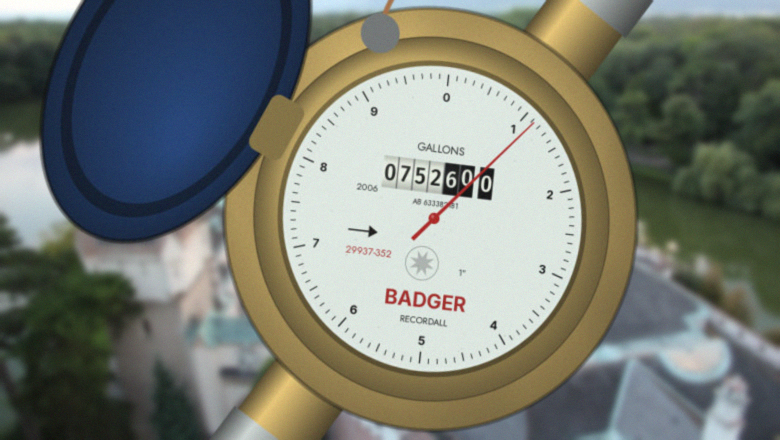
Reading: 752601.1 gal
